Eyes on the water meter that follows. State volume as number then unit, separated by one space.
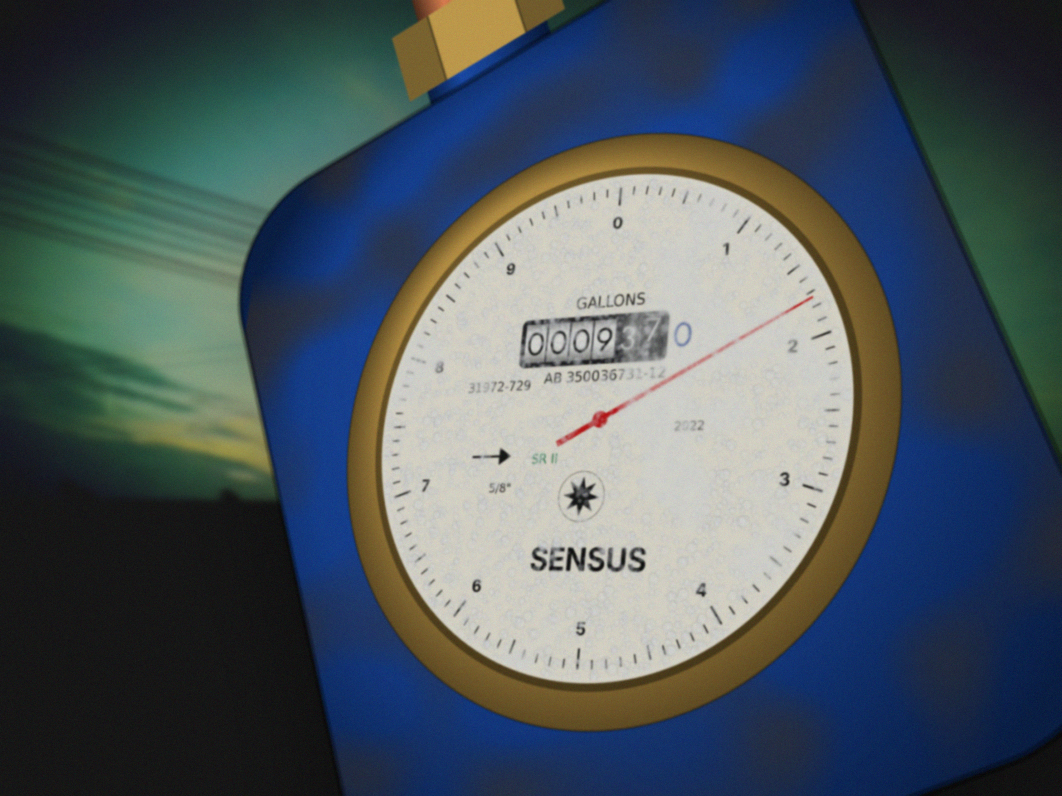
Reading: 9371.7 gal
